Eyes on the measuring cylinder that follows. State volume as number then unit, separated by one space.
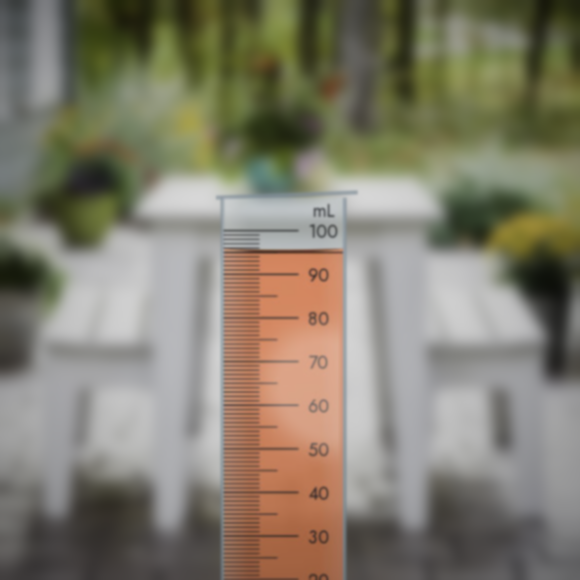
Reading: 95 mL
